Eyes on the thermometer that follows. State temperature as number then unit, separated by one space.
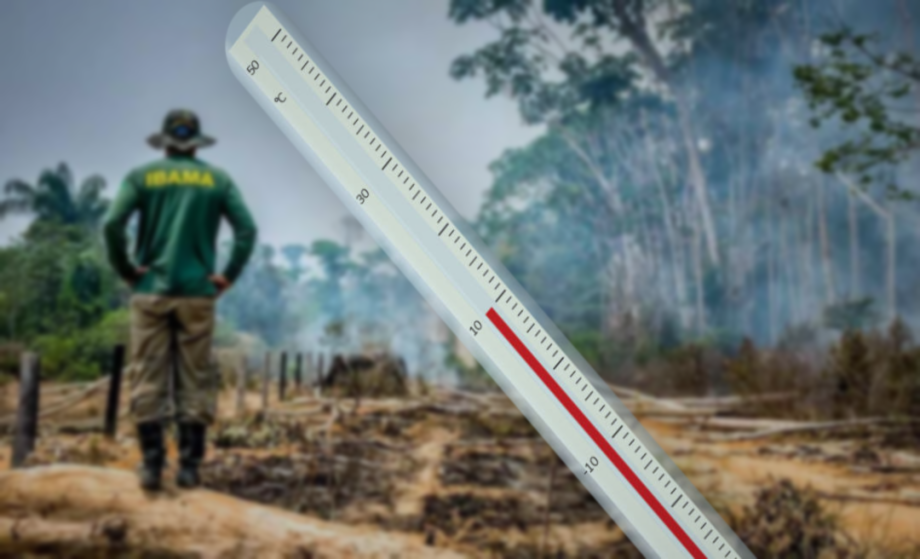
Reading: 10 °C
